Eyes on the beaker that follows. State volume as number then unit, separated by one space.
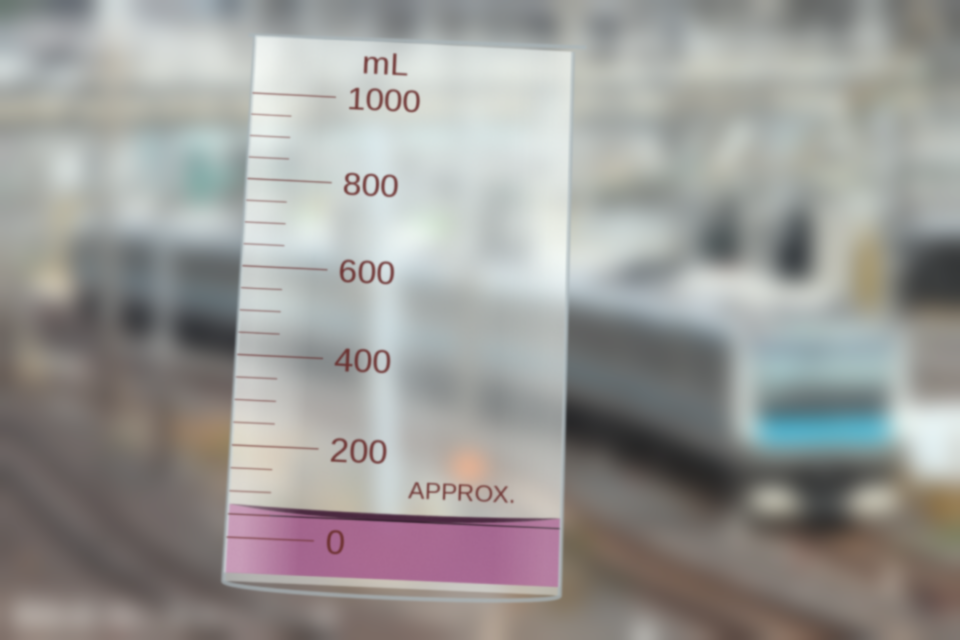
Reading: 50 mL
